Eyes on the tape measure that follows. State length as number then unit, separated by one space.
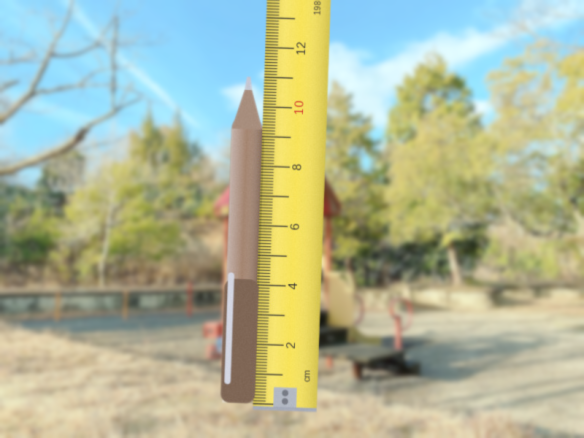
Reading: 11 cm
